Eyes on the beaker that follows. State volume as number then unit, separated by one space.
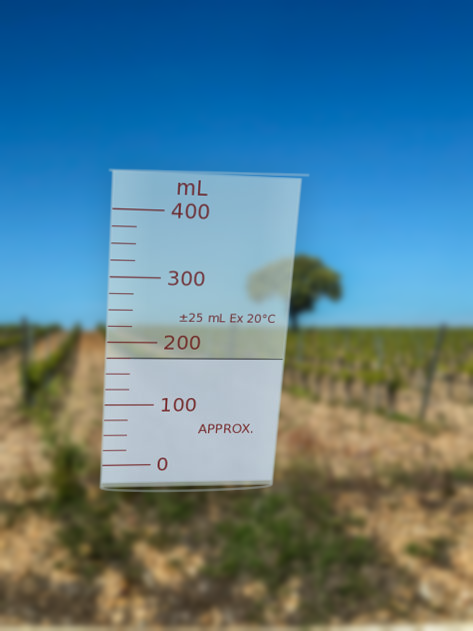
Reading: 175 mL
